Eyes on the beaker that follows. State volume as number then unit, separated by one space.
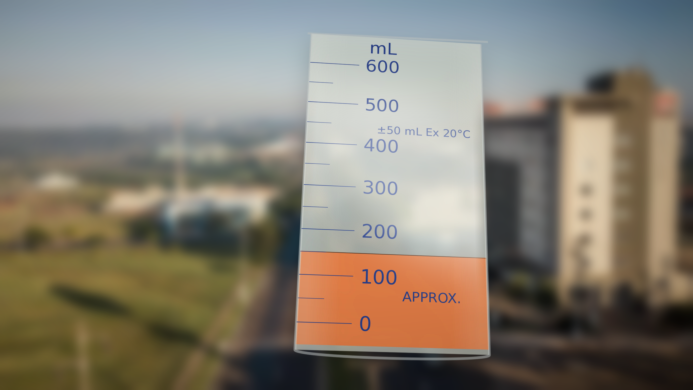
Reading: 150 mL
